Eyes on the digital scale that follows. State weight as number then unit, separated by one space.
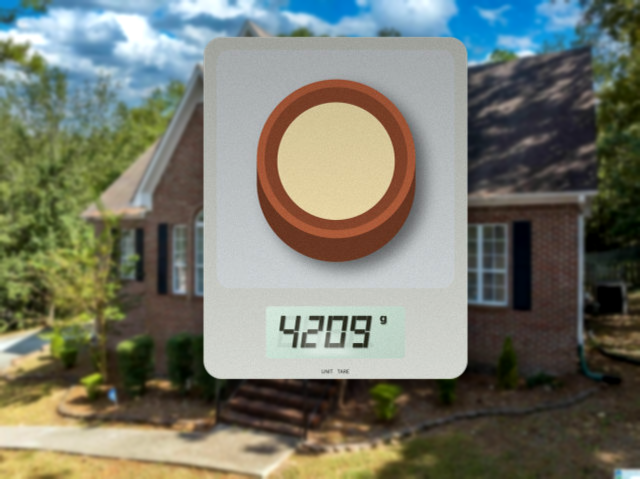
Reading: 4209 g
